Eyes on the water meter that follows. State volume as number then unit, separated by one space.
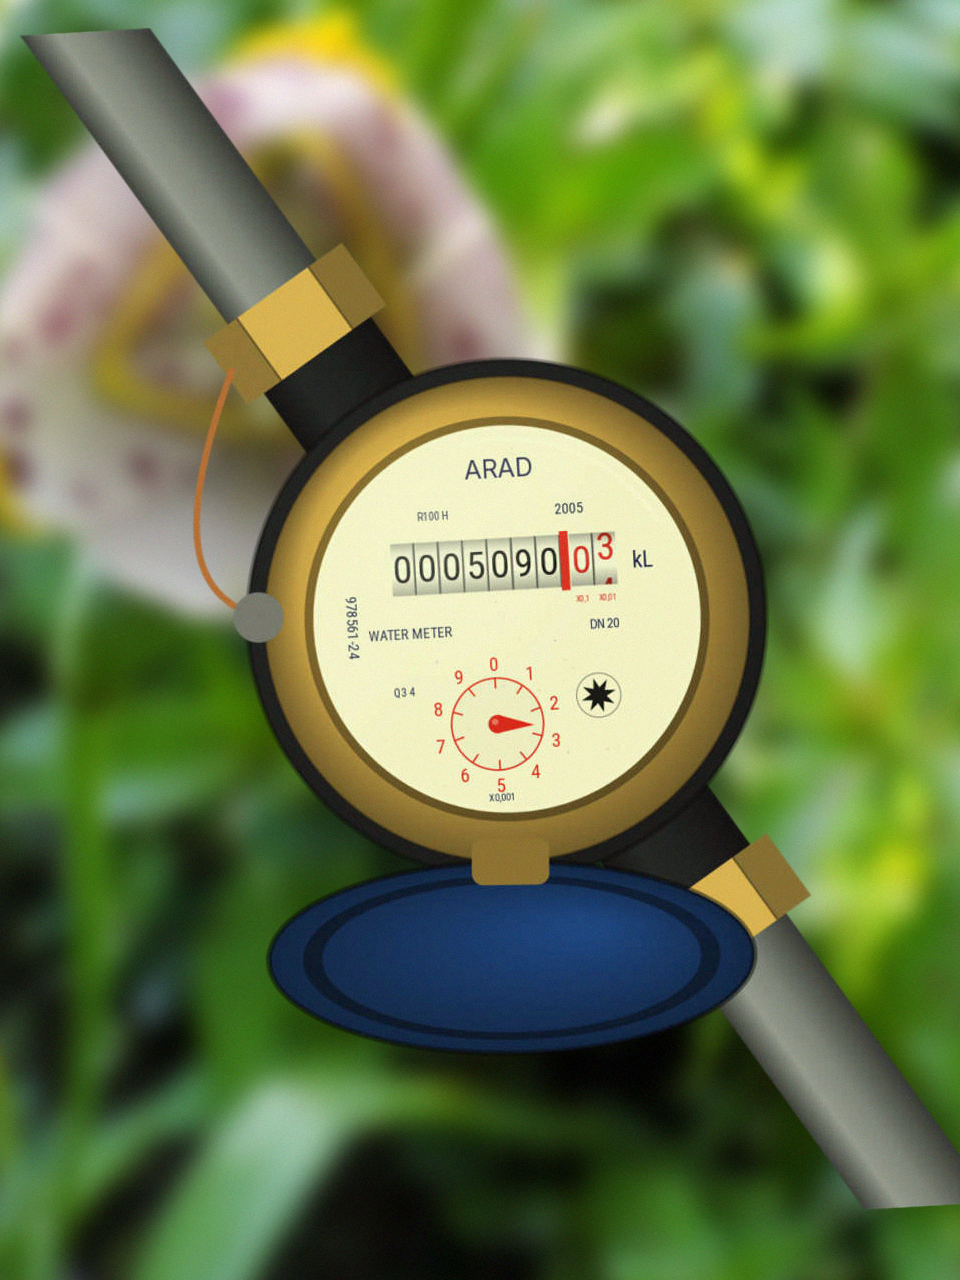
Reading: 5090.032 kL
